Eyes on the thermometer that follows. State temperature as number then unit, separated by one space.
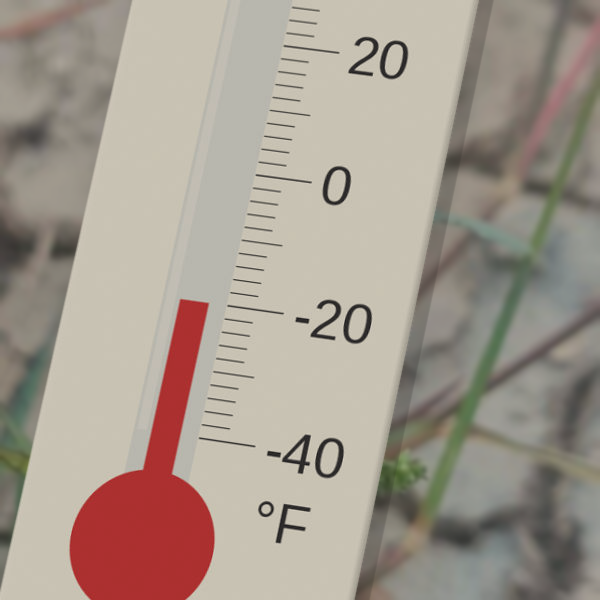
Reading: -20 °F
